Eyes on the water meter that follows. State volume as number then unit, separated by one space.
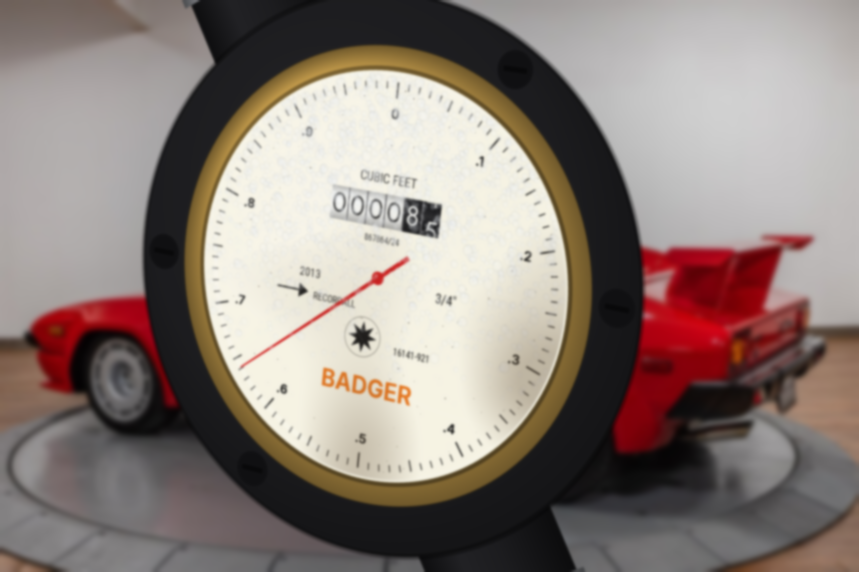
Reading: 84.64 ft³
